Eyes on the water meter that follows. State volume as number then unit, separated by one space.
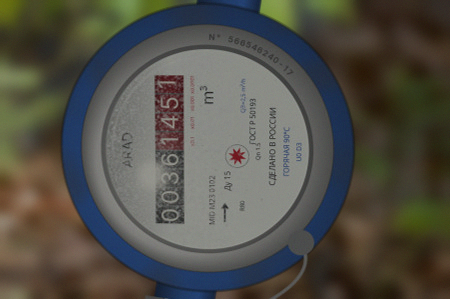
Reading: 36.1451 m³
